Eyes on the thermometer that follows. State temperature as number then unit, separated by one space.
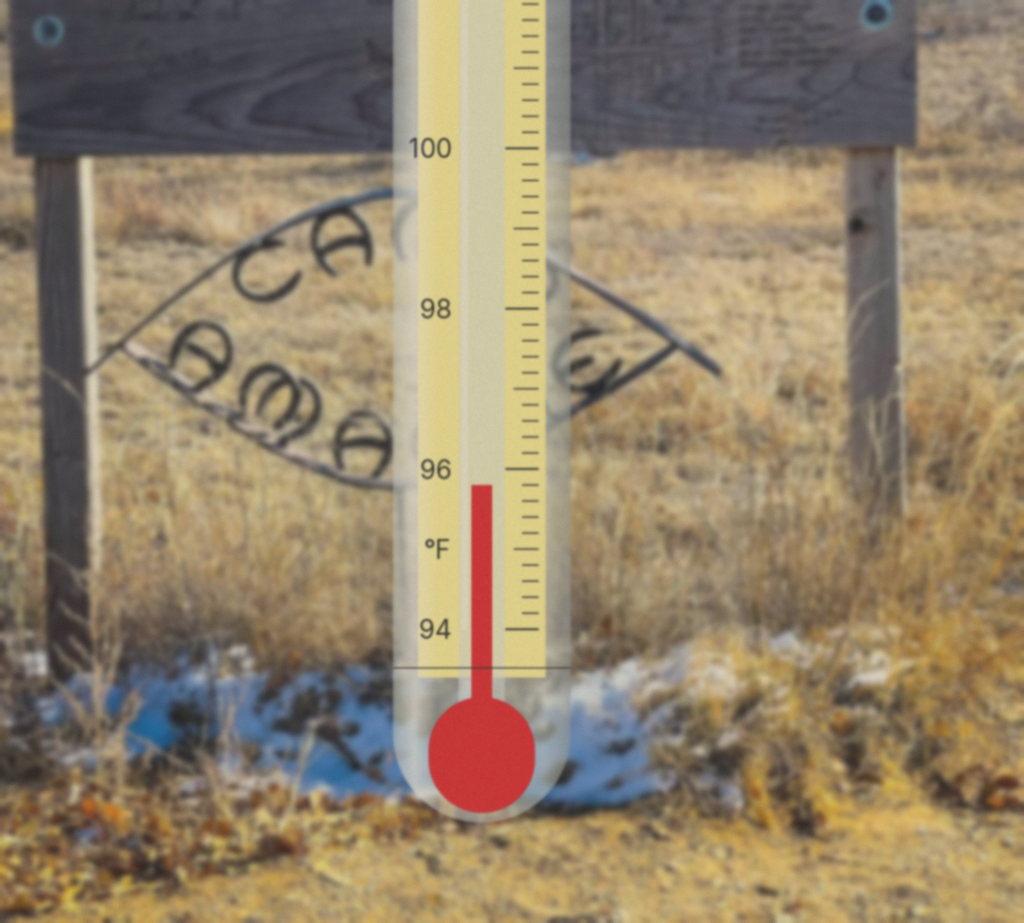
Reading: 95.8 °F
